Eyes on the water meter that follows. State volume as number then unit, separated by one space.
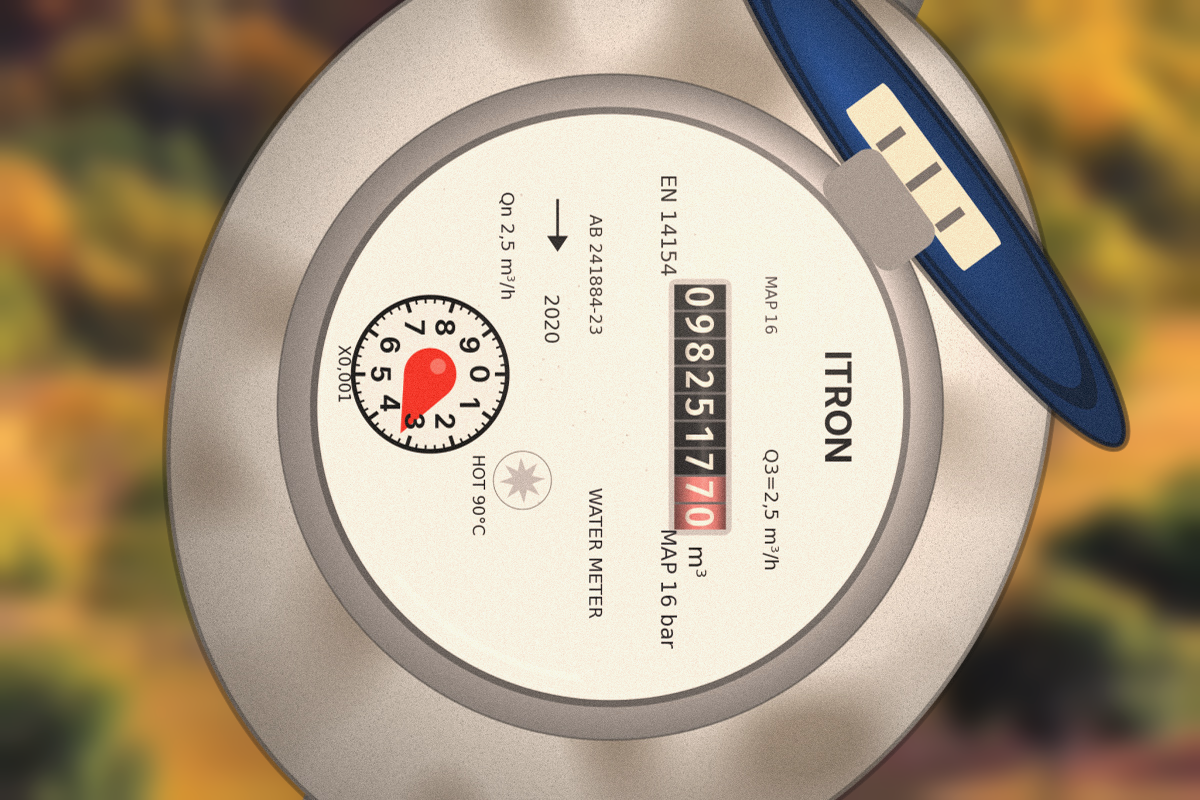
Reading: 982517.703 m³
